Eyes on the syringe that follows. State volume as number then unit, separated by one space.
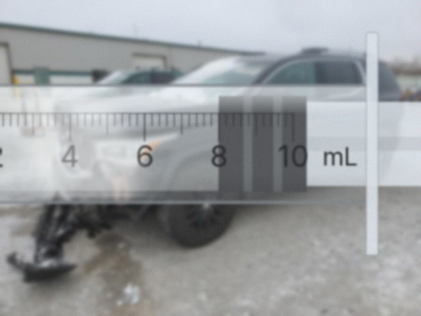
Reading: 8 mL
